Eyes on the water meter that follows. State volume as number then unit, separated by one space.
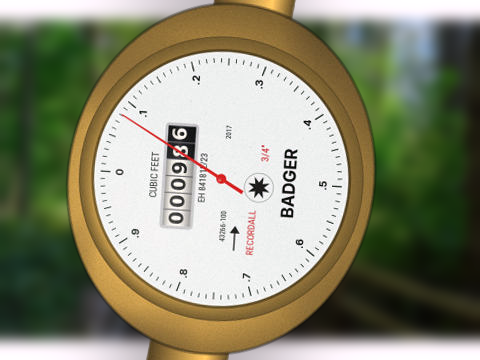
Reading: 986.08 ft³
